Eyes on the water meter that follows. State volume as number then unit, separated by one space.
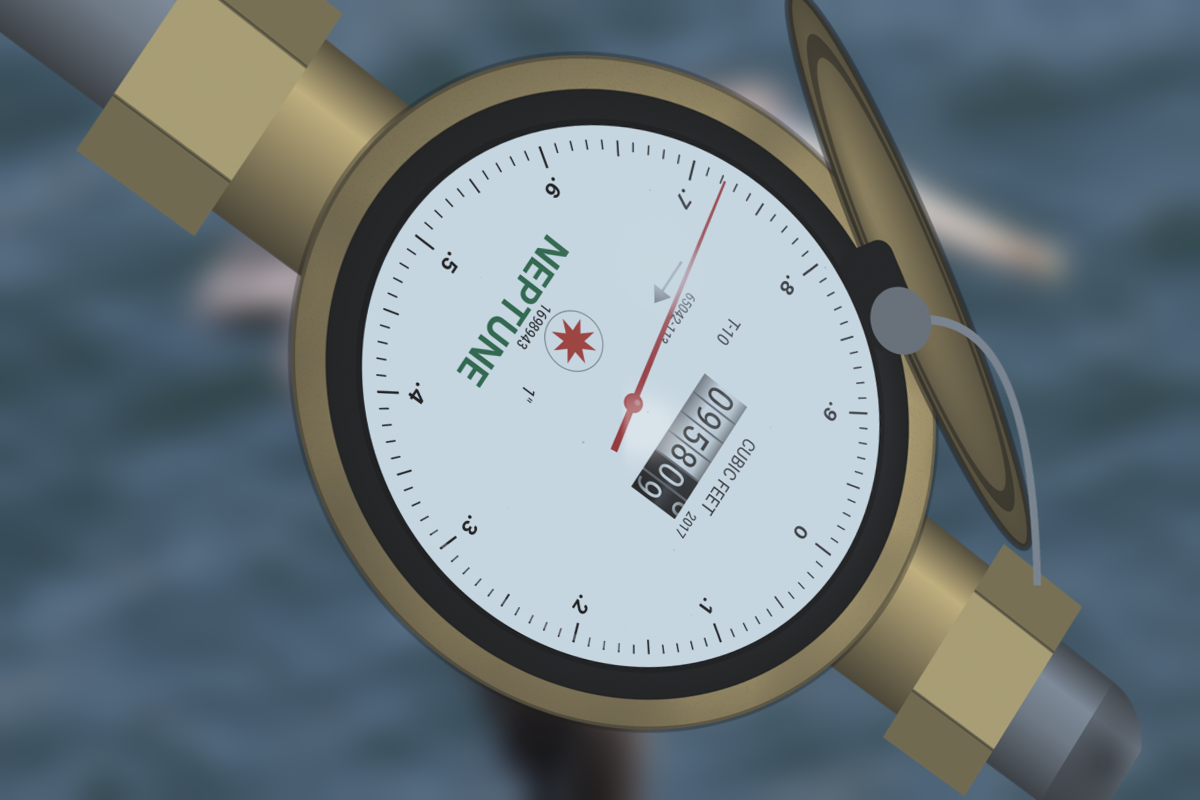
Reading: 95808.72 ft³
